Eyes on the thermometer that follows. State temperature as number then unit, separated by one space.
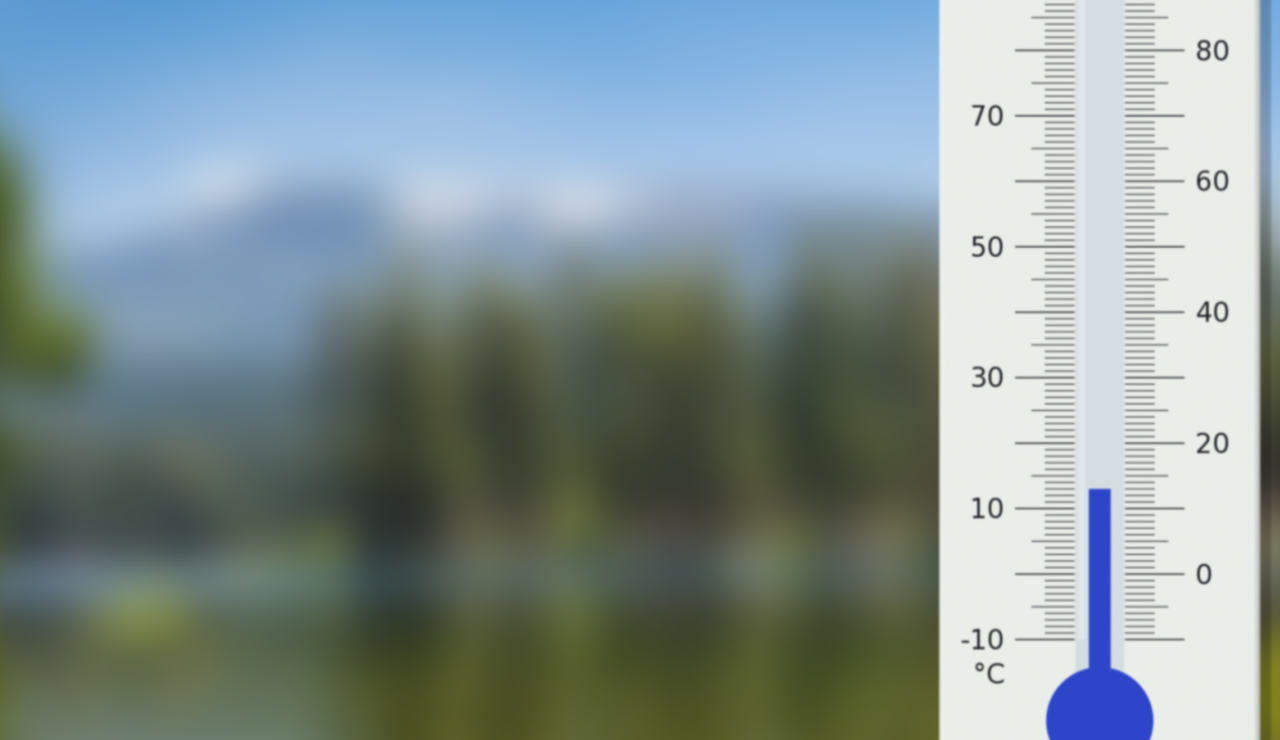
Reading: 13 °C
